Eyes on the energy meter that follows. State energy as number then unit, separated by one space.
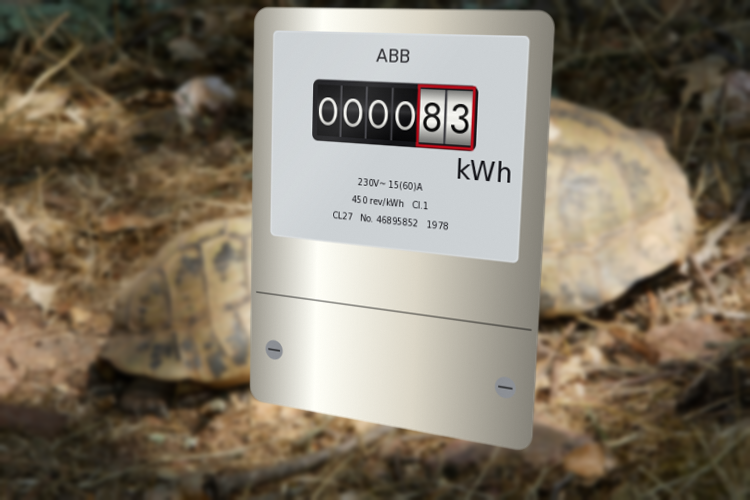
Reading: 0.83 kWh
